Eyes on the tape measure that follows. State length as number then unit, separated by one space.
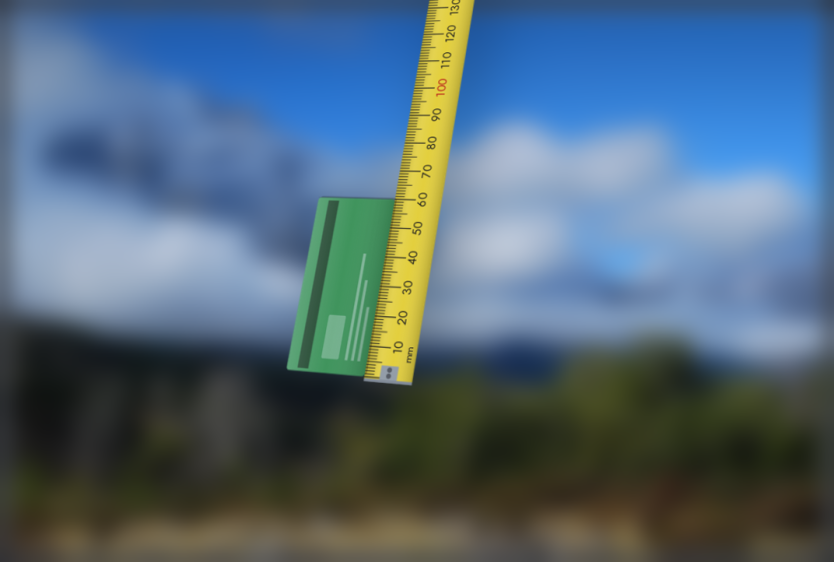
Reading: 60 mm
